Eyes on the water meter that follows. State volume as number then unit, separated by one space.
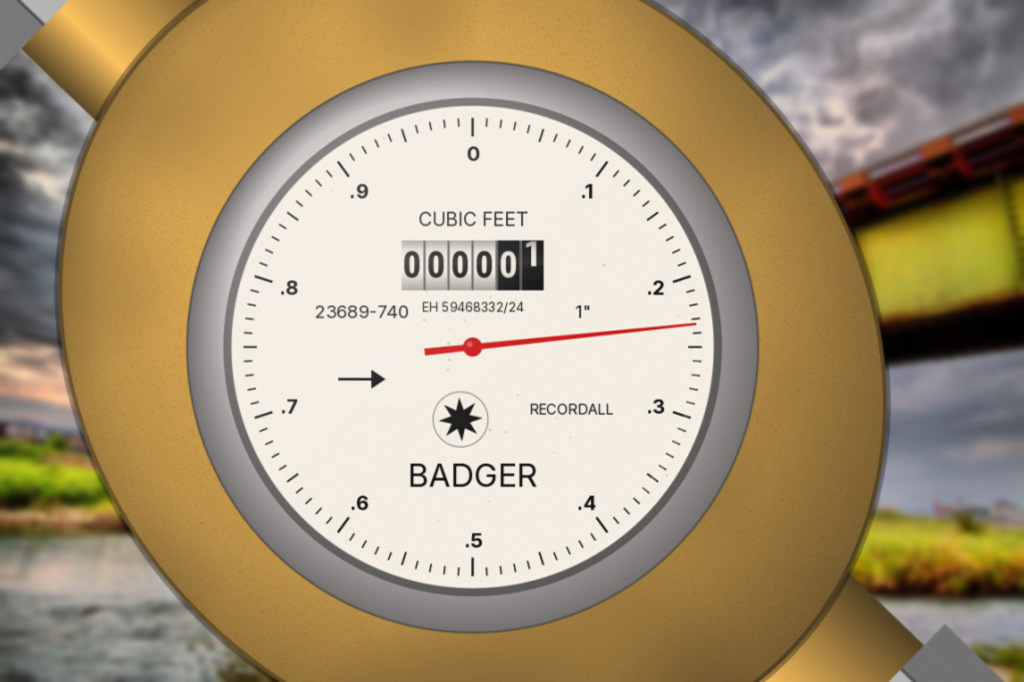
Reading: 1.23 ft³
